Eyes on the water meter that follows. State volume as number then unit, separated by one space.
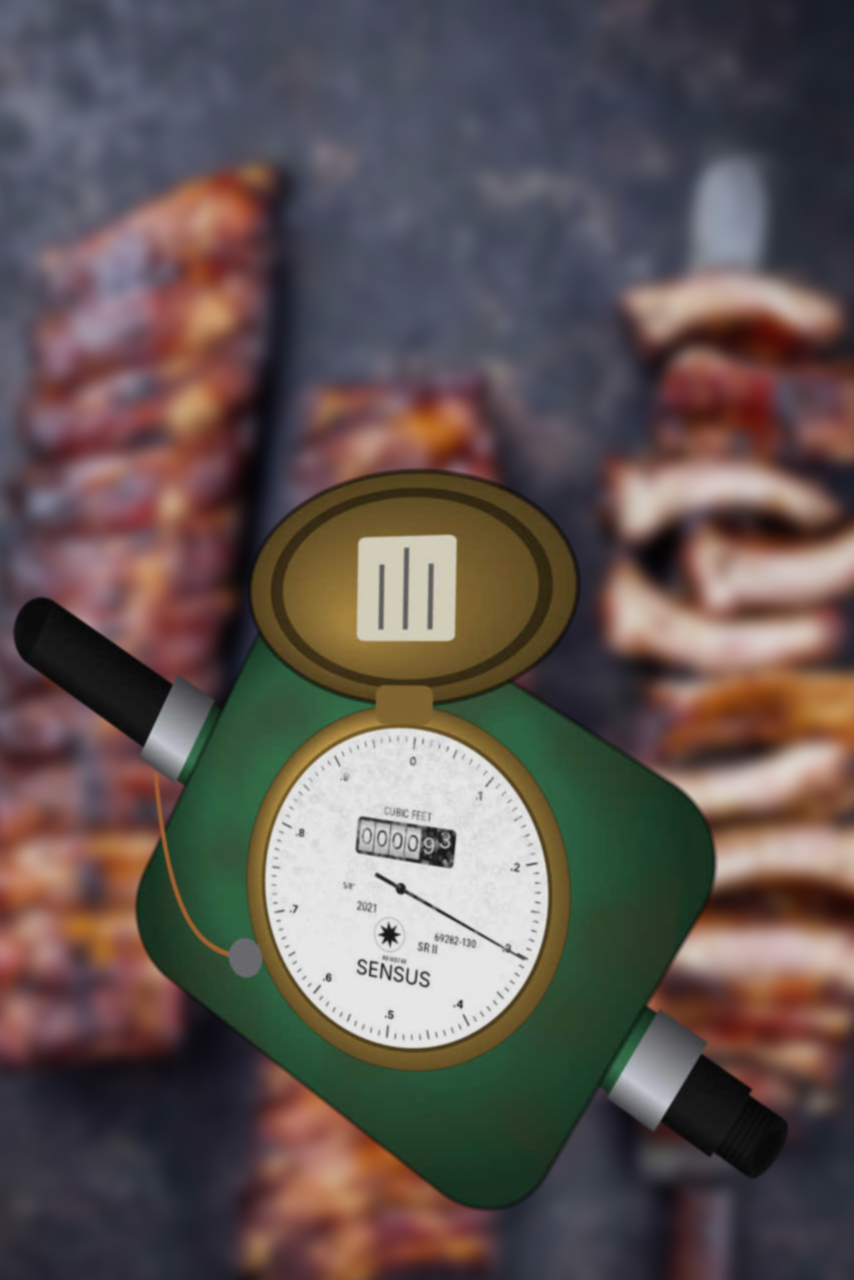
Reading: 93.30 ft³
